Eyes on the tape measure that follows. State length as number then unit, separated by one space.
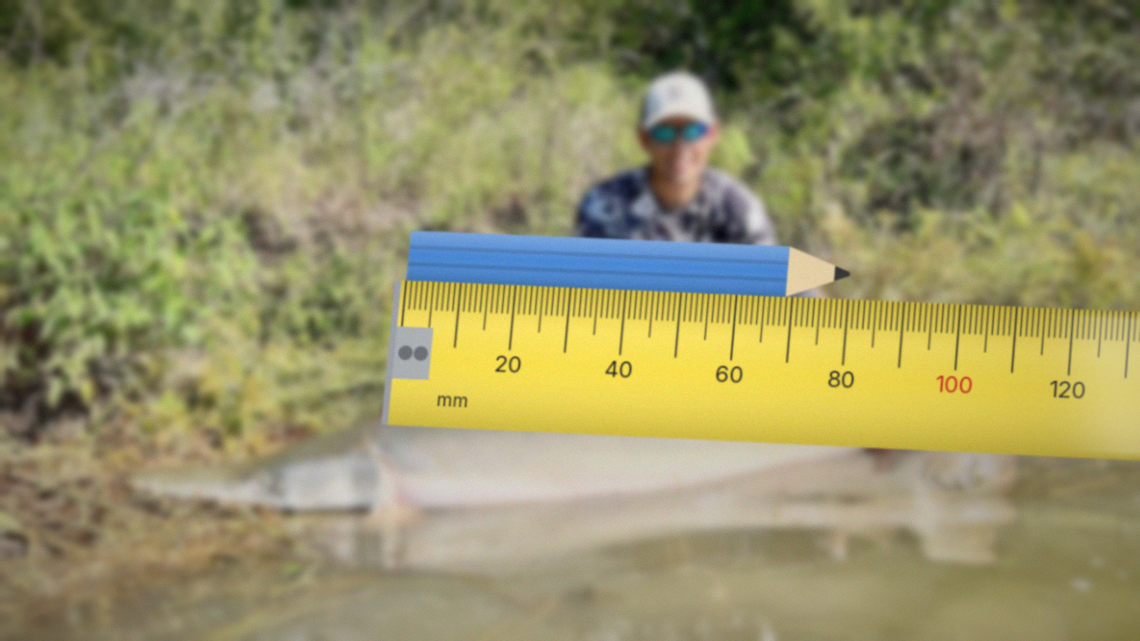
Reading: 80 mm
